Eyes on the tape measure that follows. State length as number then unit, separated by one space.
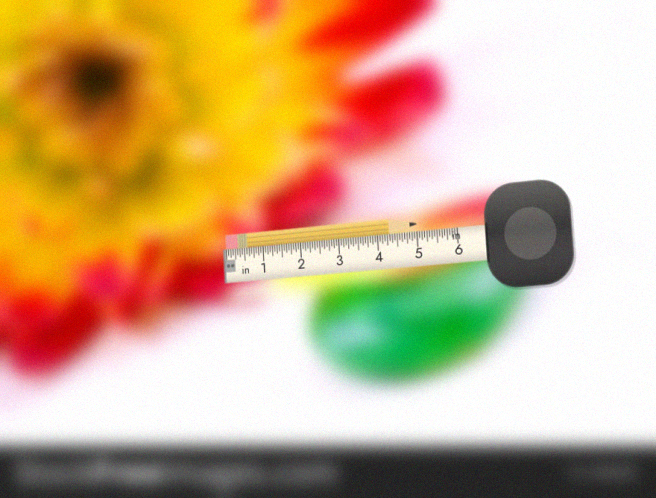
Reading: 5 in
